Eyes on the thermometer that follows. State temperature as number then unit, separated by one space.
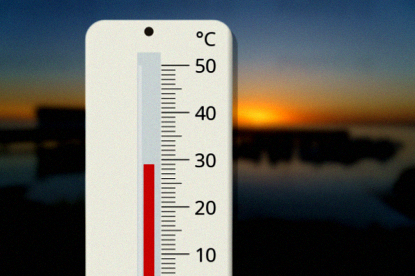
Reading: 29 °C
